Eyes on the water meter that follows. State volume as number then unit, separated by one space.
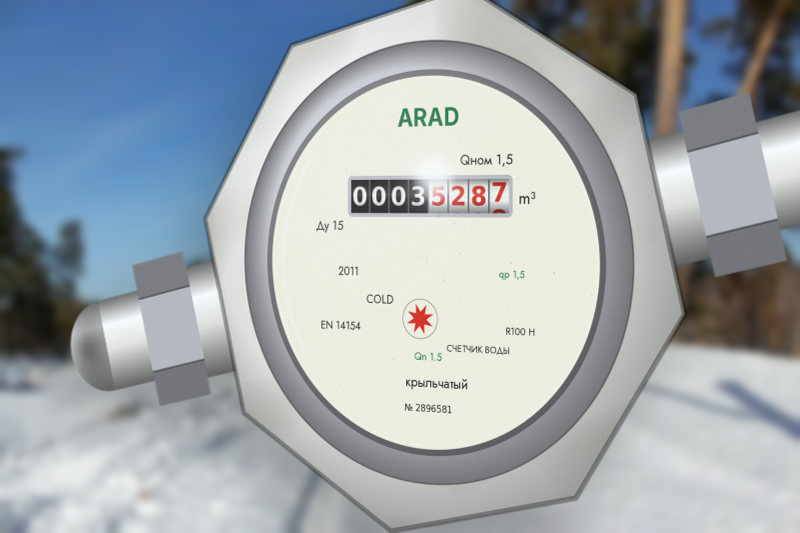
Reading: 3.5287 m³
